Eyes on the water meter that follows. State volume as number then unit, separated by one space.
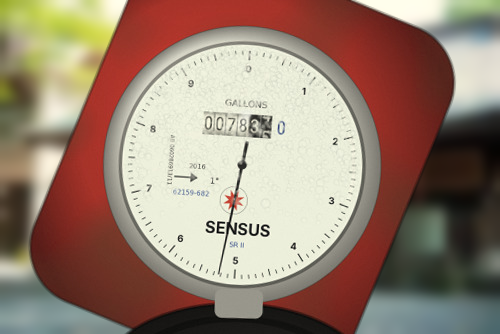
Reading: 78345.2 gal
